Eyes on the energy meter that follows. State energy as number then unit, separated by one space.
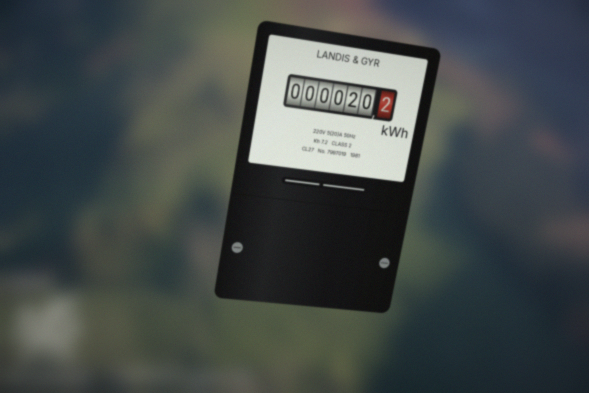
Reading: 20.2 kWh
